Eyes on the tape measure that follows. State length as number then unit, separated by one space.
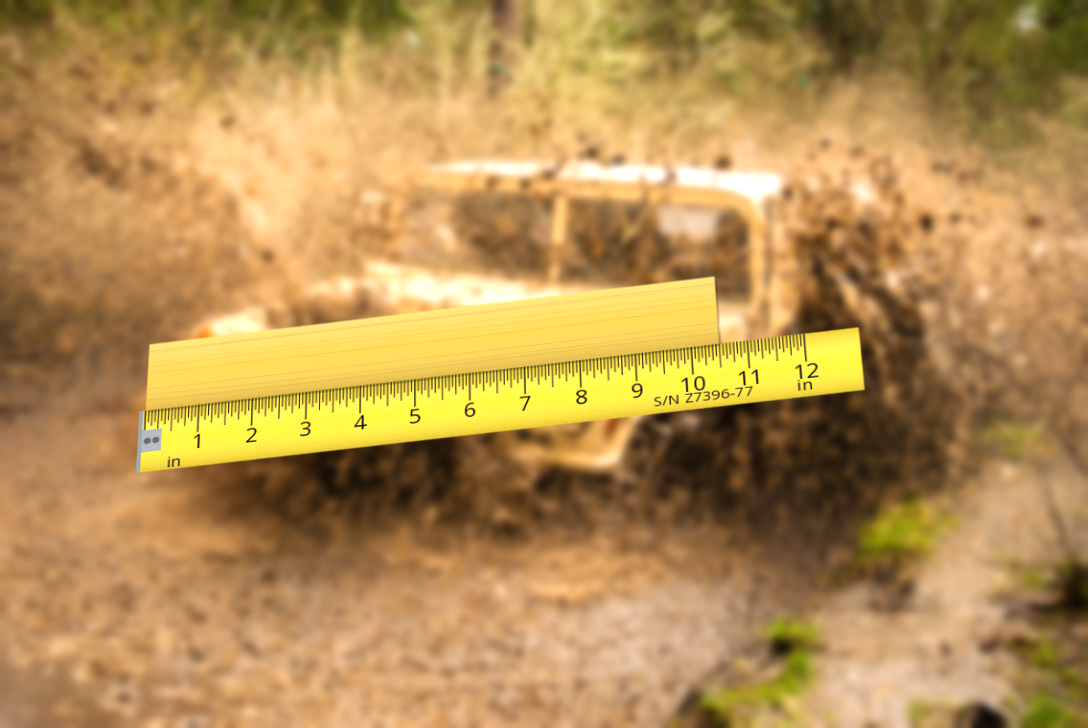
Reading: 10.5 in
